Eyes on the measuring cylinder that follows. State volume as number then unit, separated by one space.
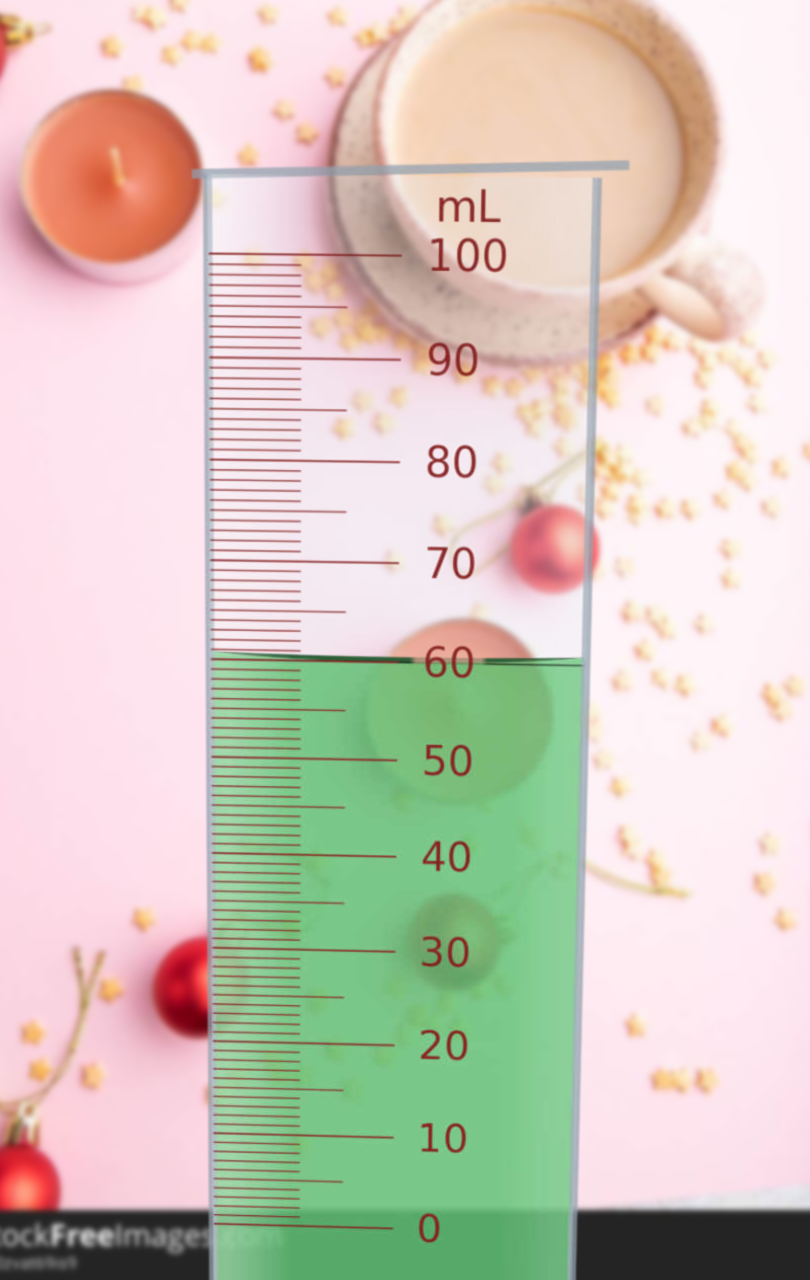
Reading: 60 mL
